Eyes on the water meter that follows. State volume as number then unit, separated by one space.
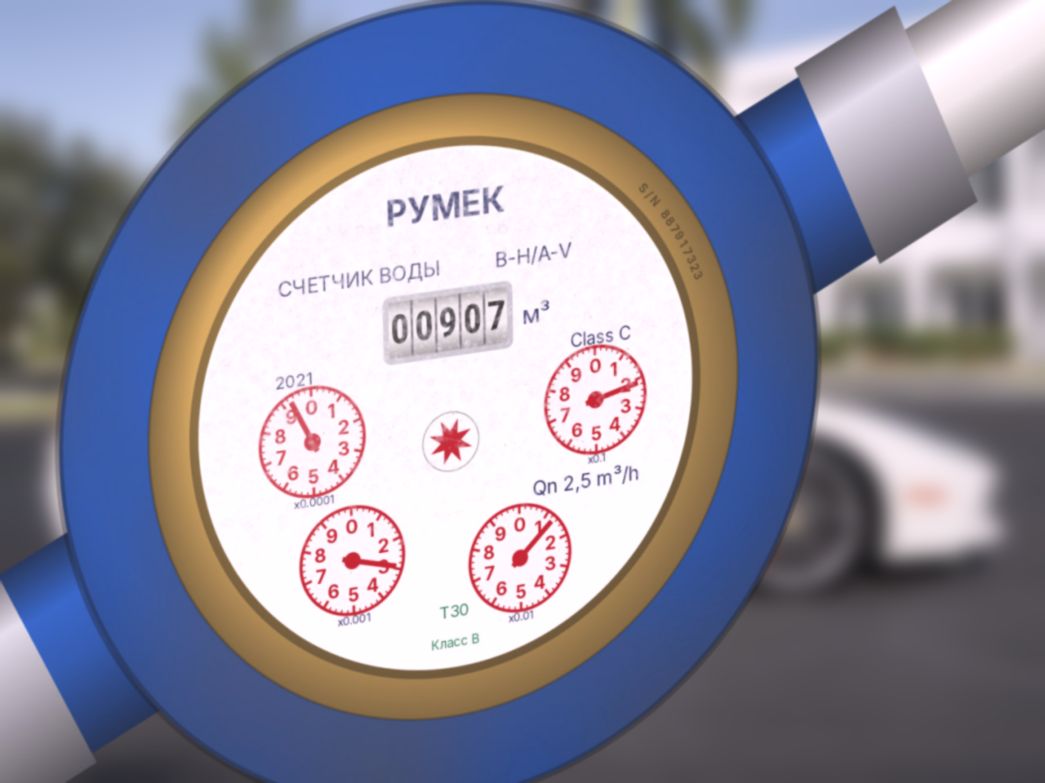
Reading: 907.2129 m³
